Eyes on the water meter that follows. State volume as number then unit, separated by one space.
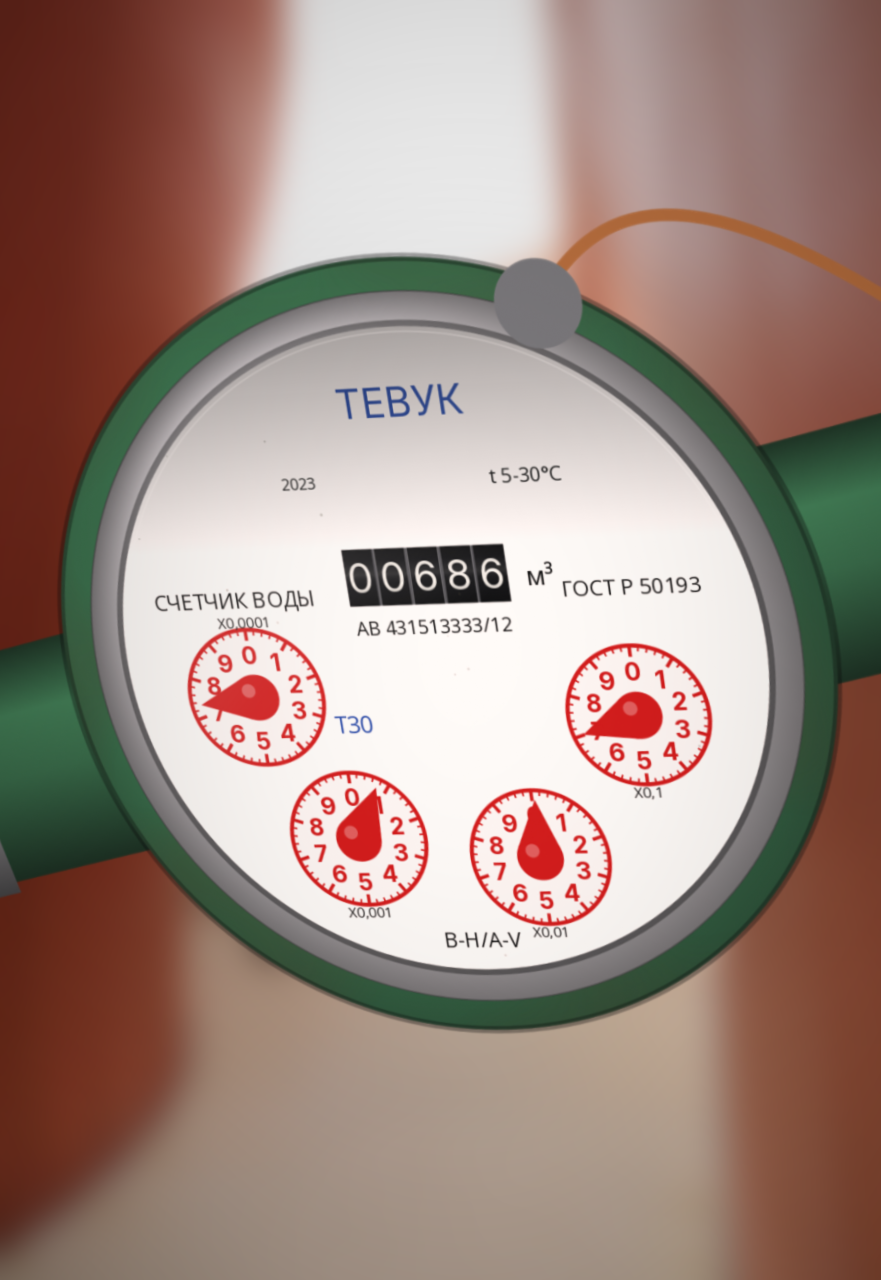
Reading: 686.7007 m³
